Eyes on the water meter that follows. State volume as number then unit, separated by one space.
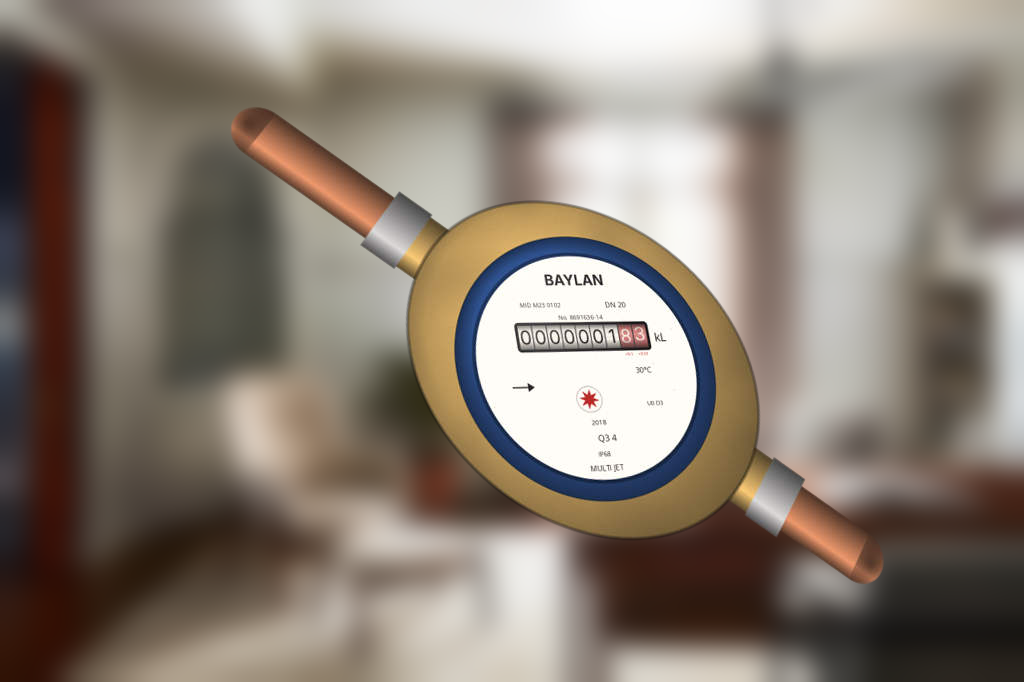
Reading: 1.83 kL
